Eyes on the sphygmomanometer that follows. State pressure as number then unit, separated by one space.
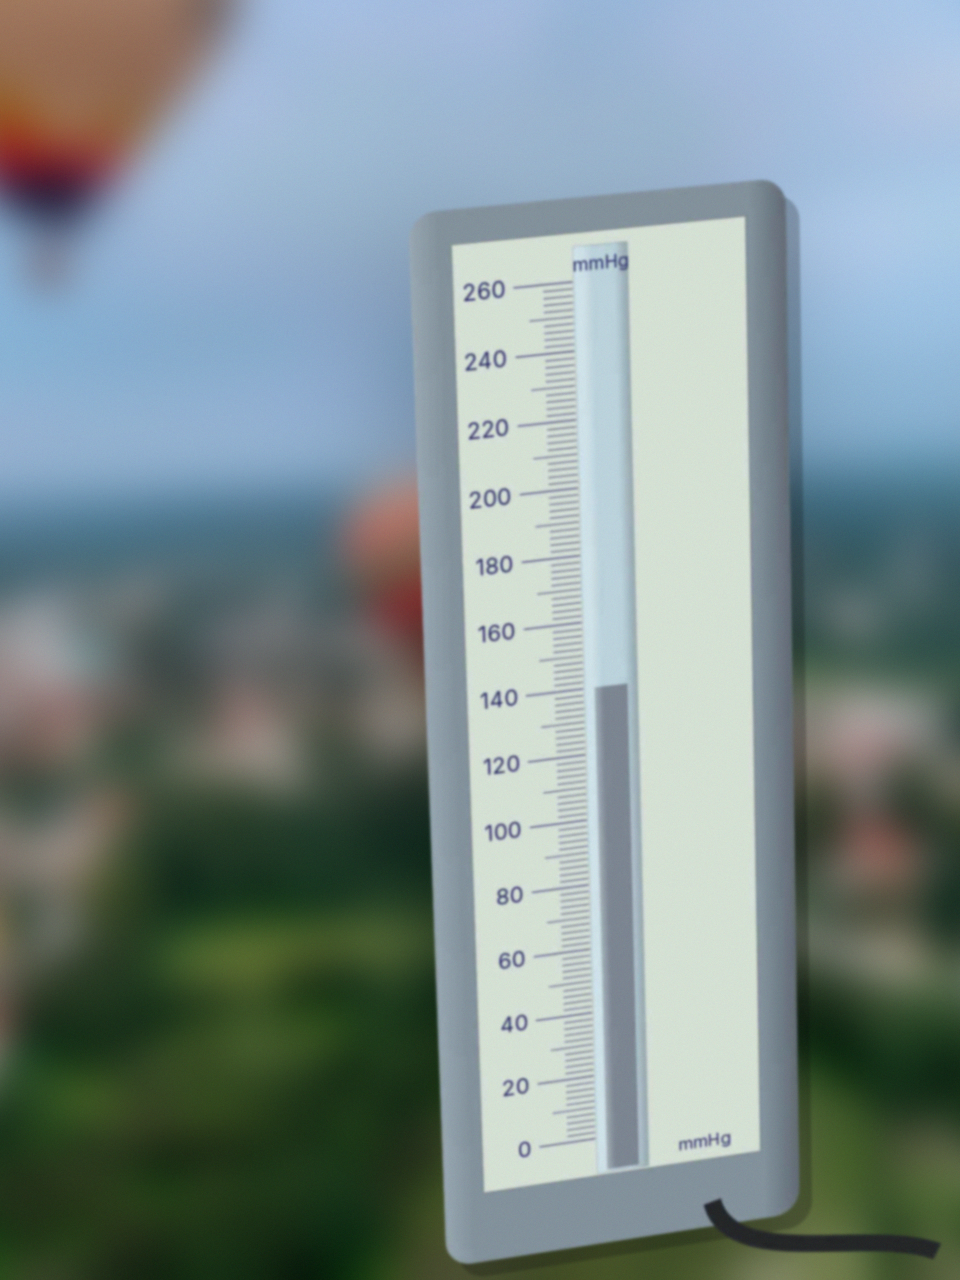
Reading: 140 mmHg
